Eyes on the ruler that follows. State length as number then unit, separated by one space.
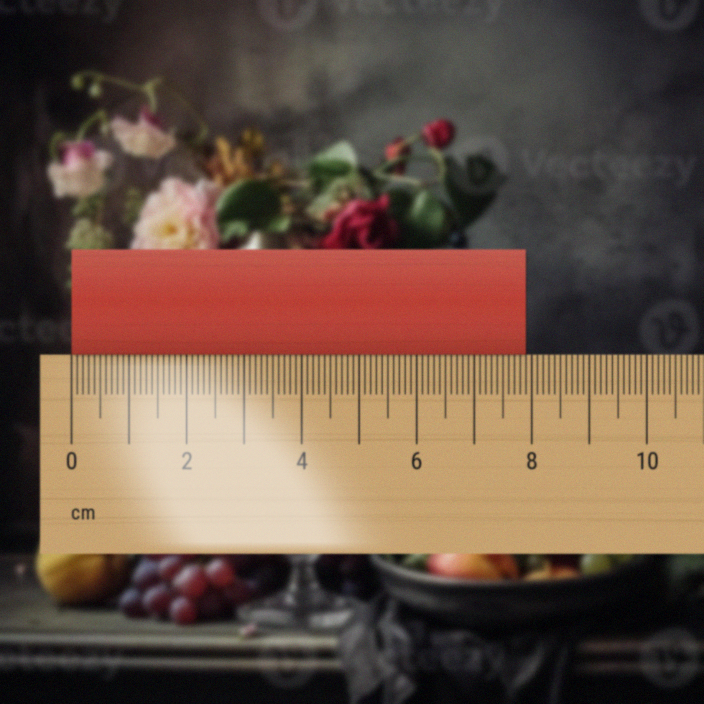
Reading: 7.9 cm
